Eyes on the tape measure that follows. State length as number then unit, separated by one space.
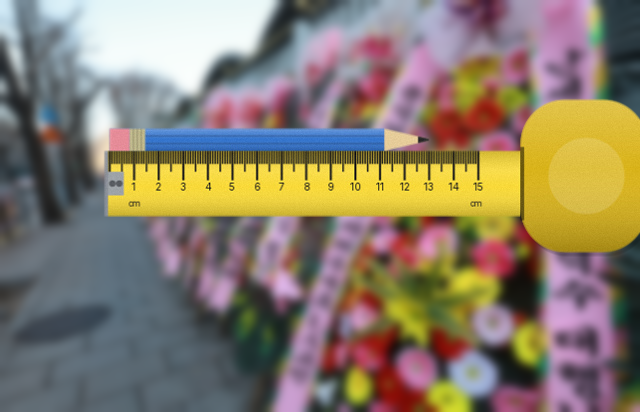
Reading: 13 cm
